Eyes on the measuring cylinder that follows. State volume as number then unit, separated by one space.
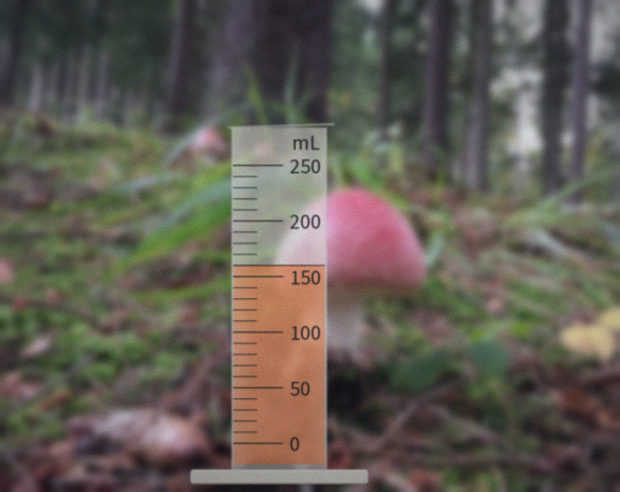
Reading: 160 mL
